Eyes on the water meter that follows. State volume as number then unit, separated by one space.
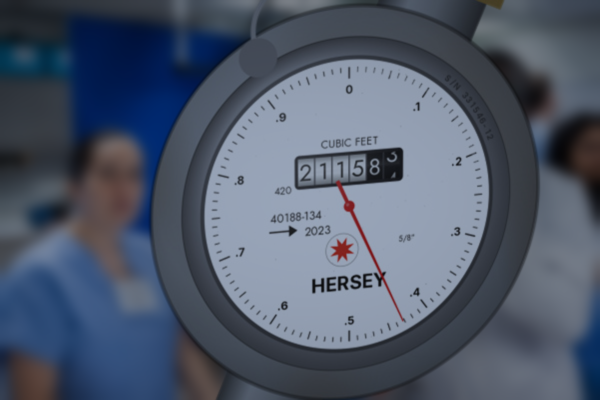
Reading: 211583.43 ft³
